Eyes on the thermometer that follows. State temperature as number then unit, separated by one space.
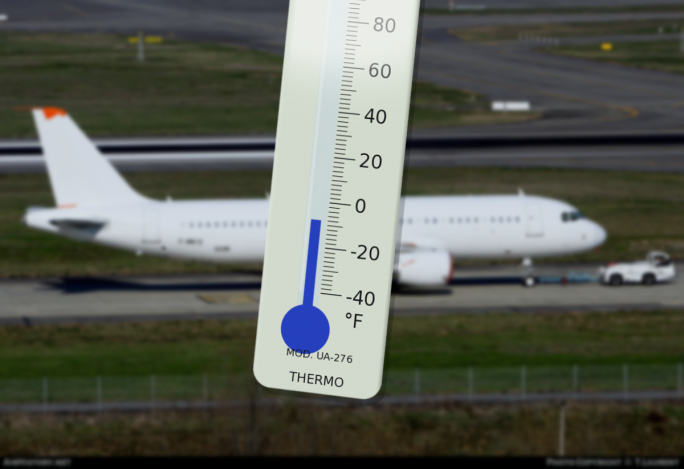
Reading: -8 °F
